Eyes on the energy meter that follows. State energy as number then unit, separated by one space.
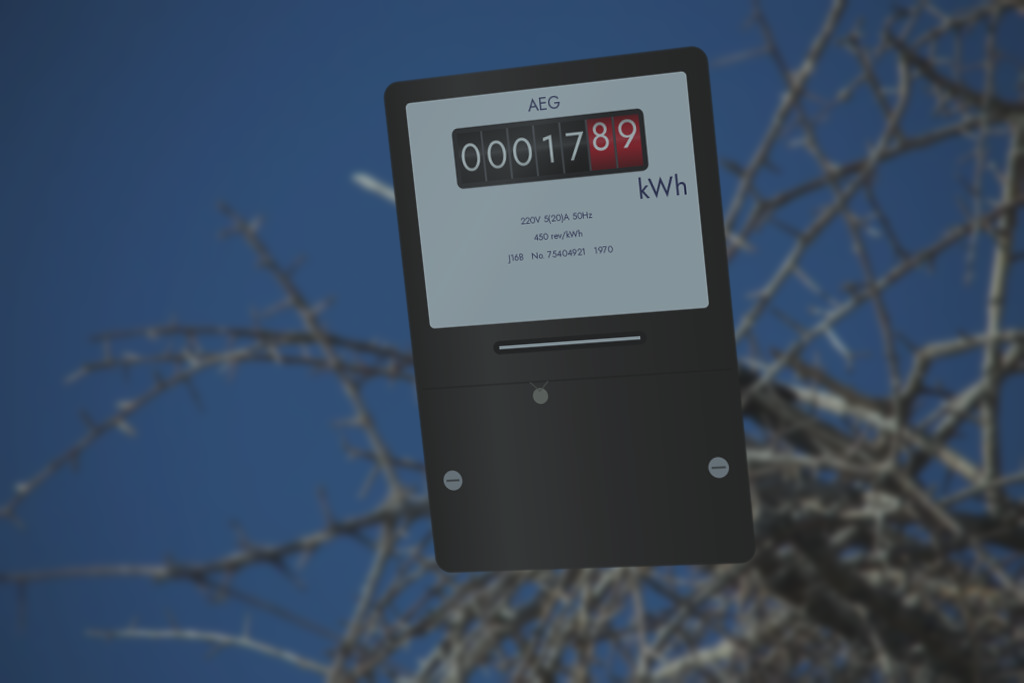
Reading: 17.89 kWh
